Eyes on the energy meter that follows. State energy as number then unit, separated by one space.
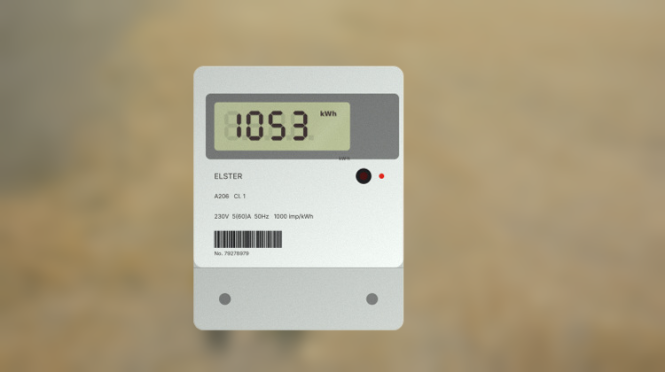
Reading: 1053 kWh
